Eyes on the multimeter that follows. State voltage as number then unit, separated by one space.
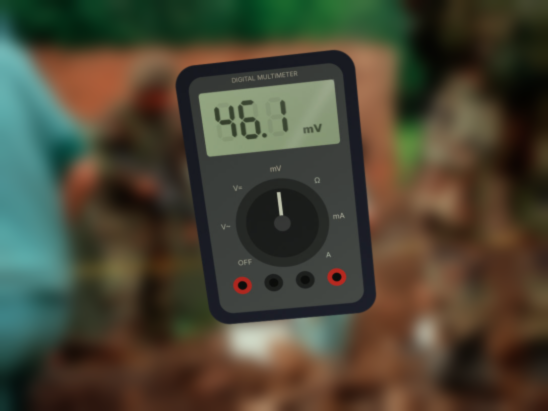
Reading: 46.1 mV
